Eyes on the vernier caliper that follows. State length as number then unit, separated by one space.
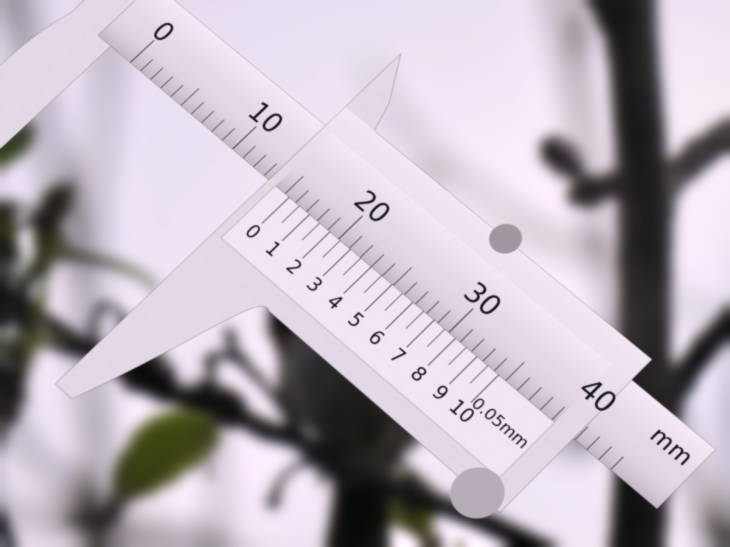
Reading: 15.4 mm
